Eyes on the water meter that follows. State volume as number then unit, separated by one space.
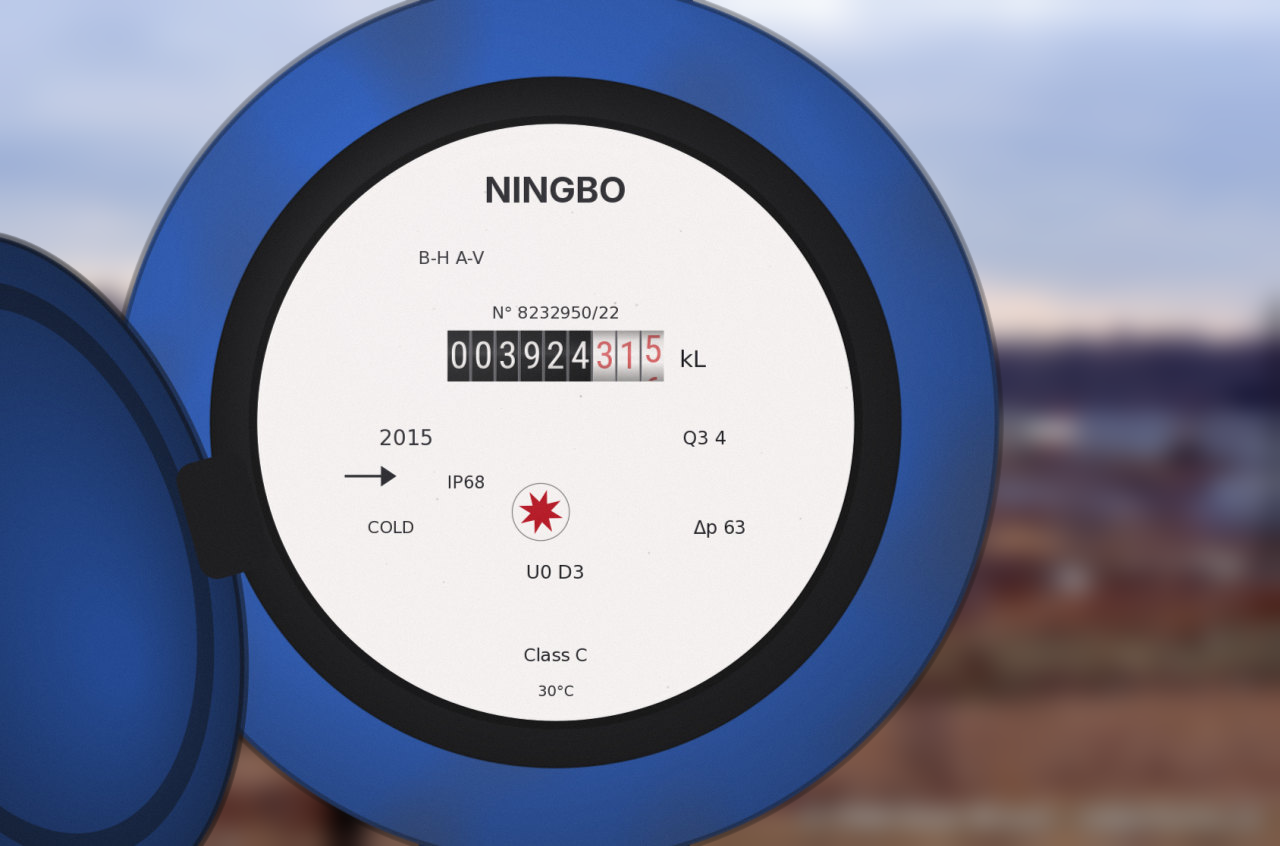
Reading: 3924.315 kL
